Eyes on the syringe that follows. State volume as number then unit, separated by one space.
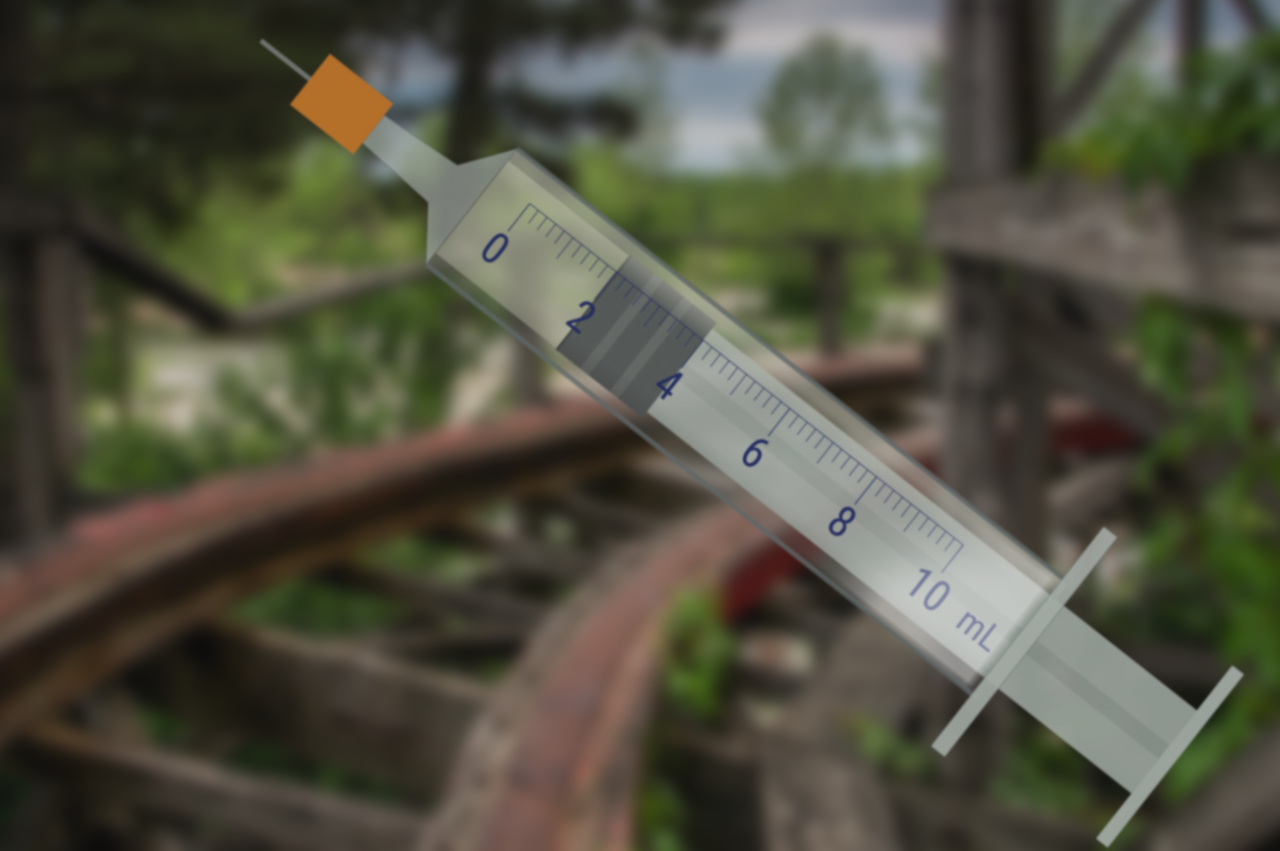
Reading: 2 mL
